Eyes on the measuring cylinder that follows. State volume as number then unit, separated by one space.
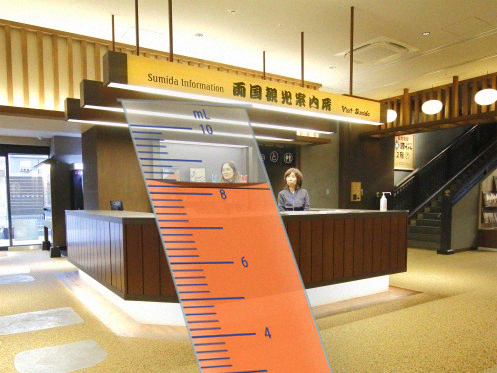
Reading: 8.2 mL
